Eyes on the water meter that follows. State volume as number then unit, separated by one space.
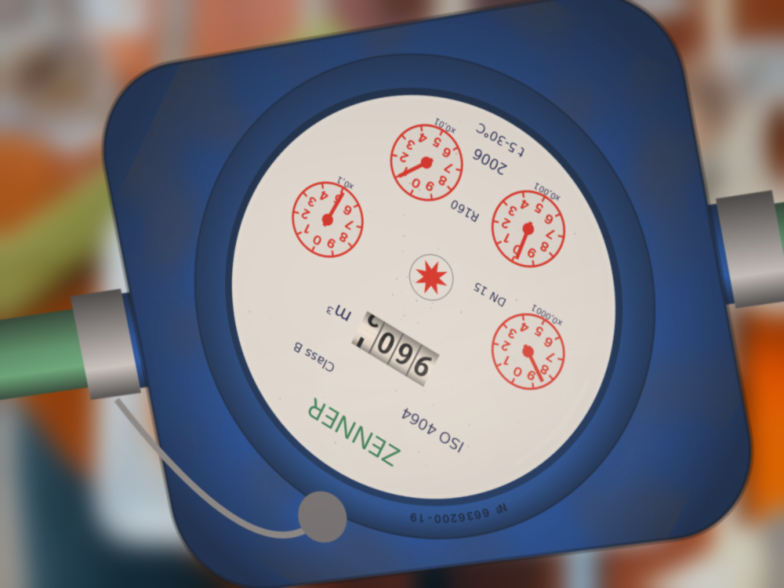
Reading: 9601.5098 m³
